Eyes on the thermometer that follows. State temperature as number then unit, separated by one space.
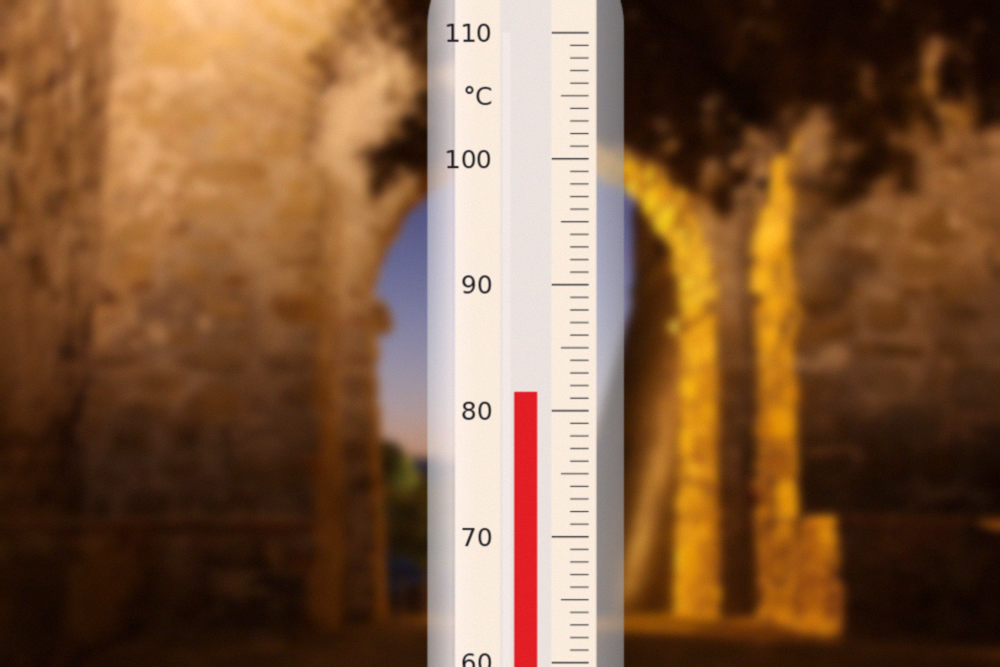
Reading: 81.5 °C
